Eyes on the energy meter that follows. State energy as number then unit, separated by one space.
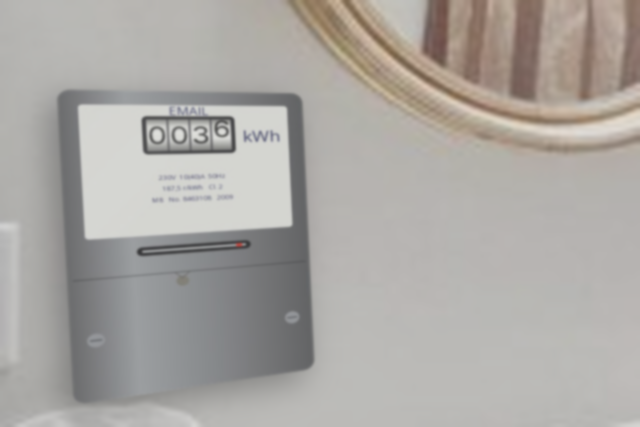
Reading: 36 kWh
